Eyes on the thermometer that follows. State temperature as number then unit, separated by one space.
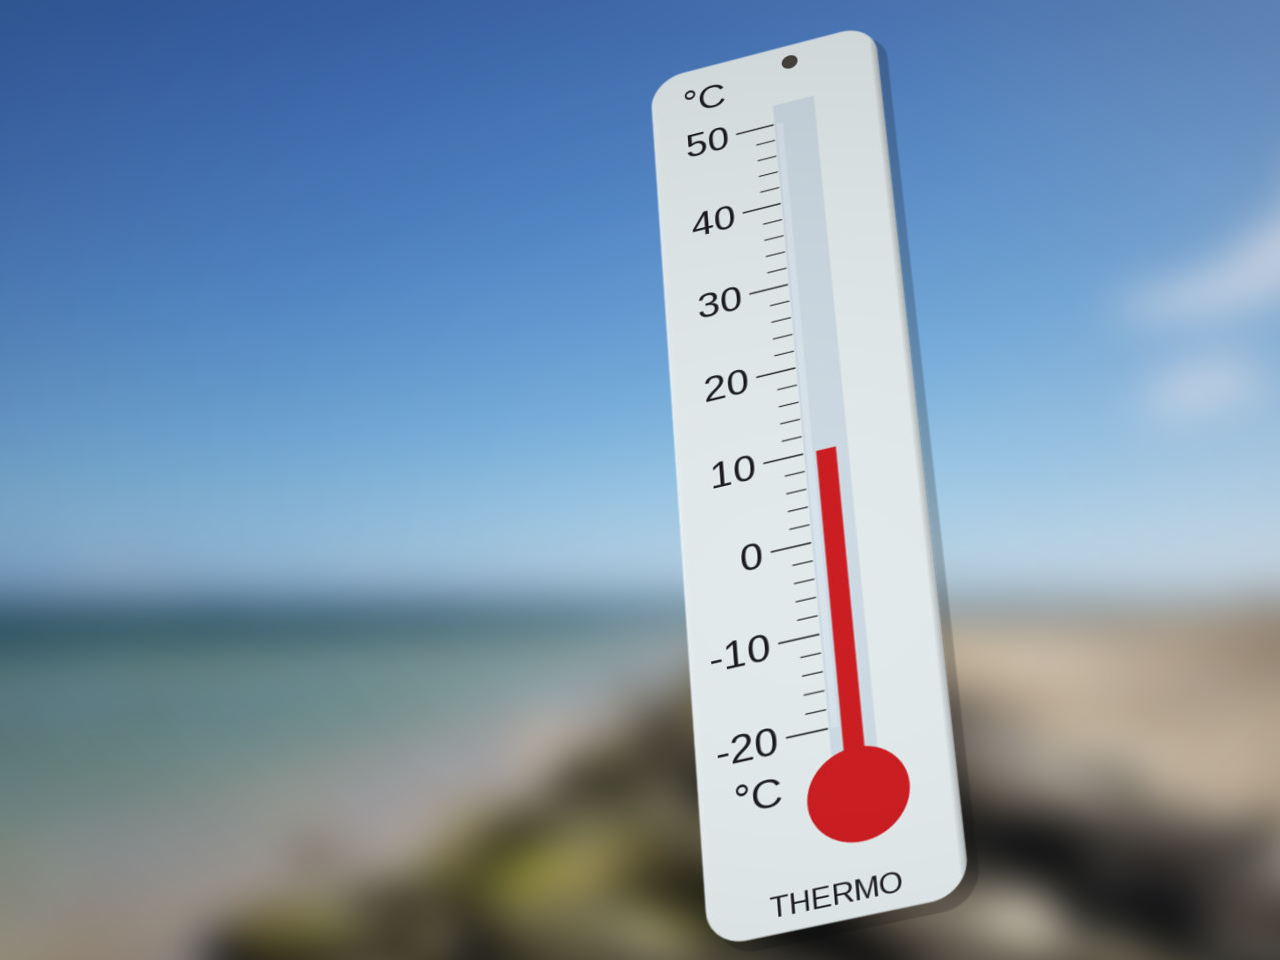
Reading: 10 °C
